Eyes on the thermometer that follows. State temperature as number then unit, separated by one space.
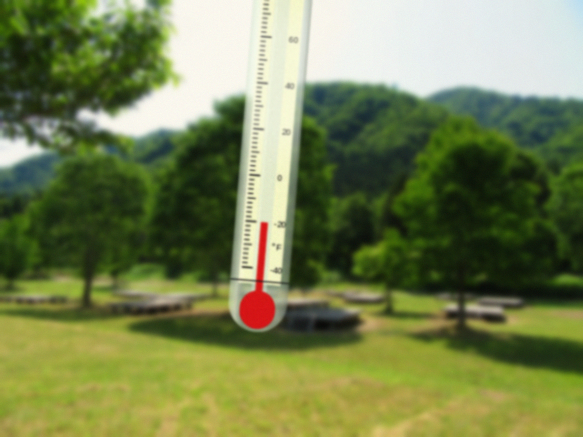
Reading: -20 °F
